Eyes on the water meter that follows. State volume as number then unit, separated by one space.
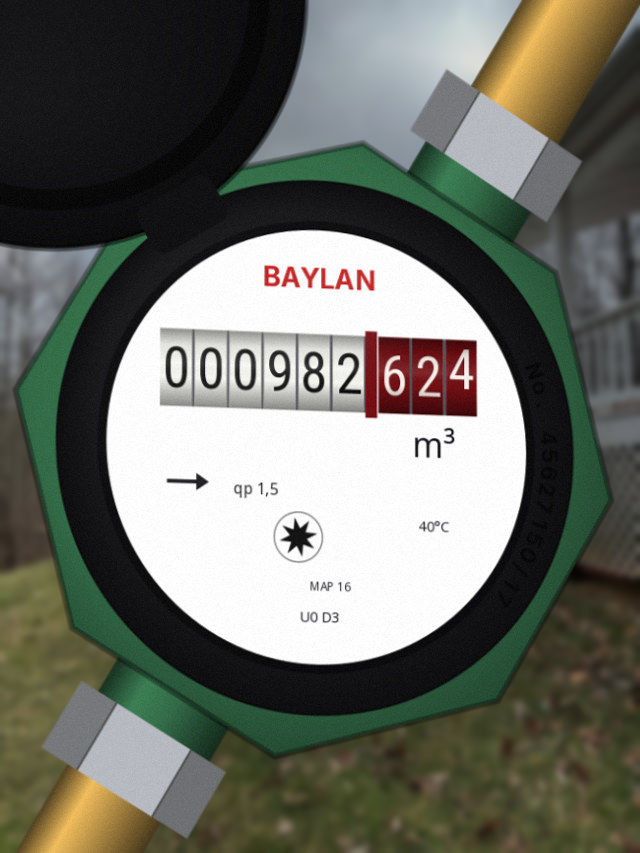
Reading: 982.624 m³
